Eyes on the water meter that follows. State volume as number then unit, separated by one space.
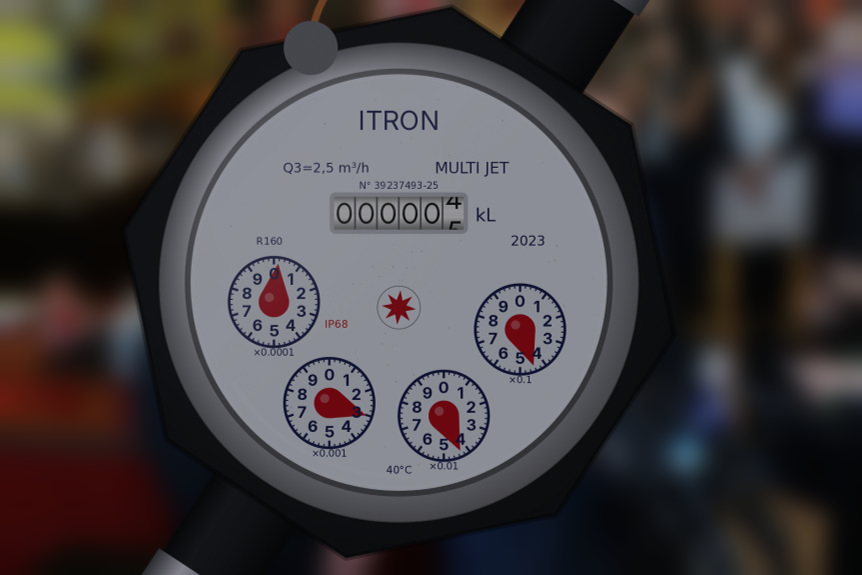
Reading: 4.4430 kL
